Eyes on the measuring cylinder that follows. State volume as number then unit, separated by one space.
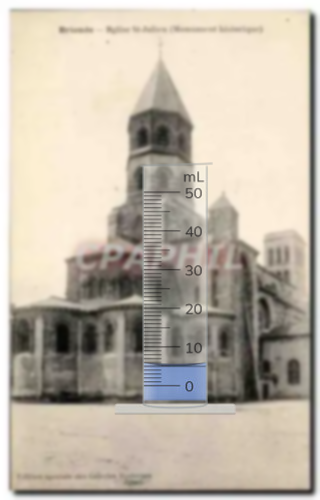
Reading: 5 mL
